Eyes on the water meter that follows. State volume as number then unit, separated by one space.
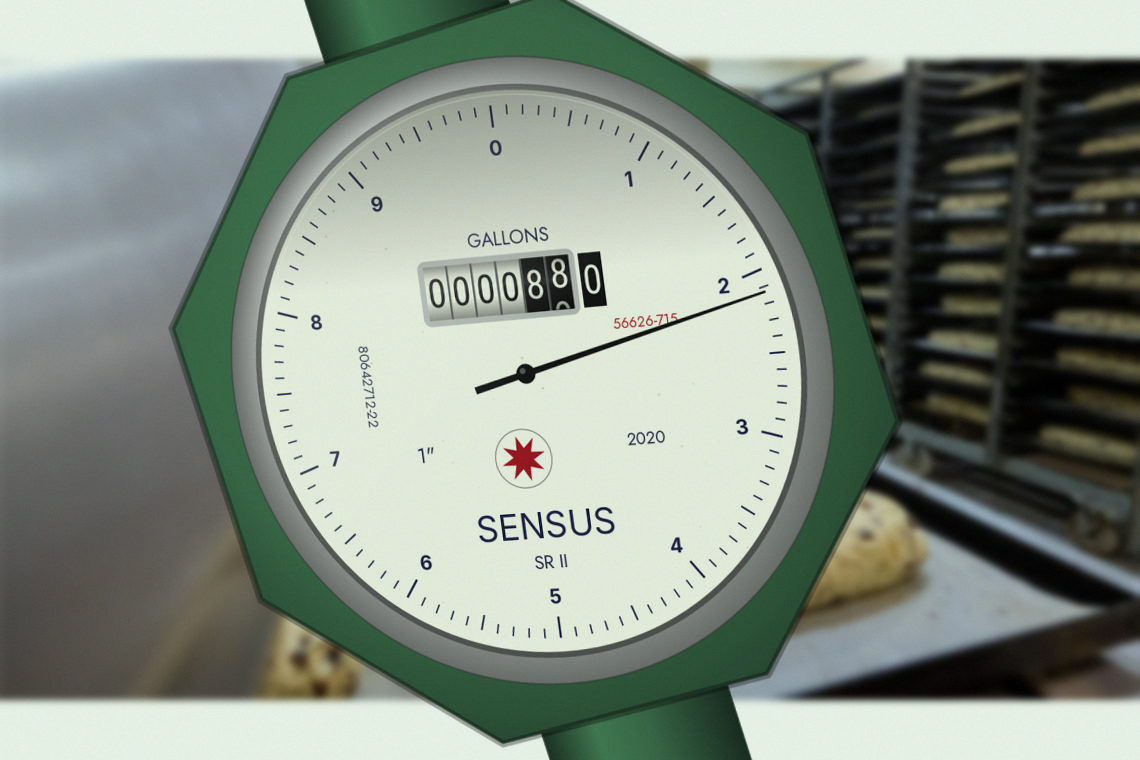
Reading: 882.1 gal
